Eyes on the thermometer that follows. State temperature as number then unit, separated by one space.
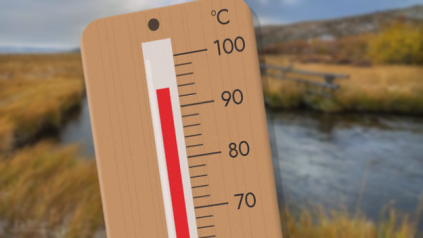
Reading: 94 °C
